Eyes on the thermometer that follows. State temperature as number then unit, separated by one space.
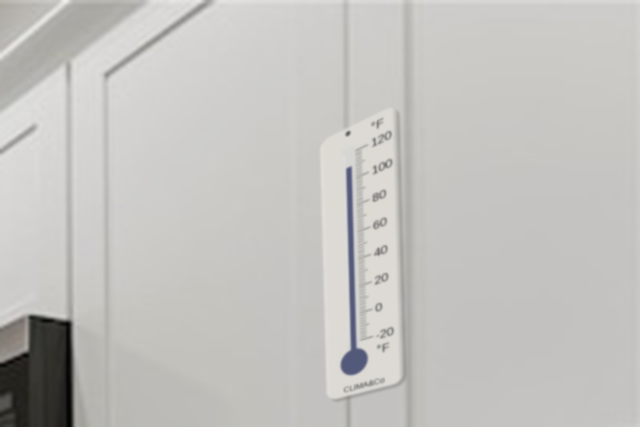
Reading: 110 °F
